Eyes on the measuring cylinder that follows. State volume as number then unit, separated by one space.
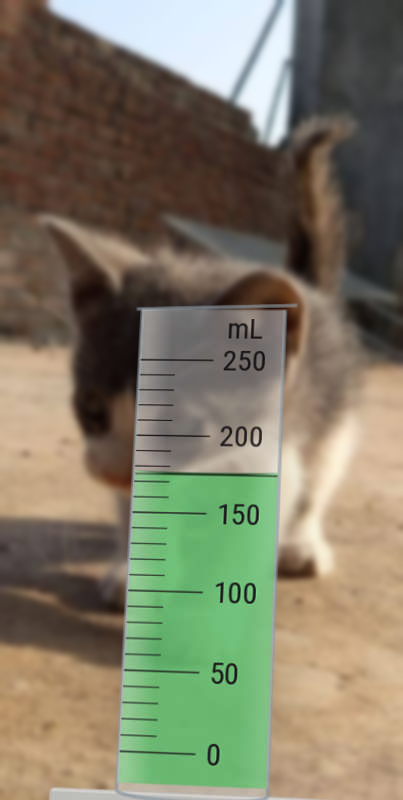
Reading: 175 mL
